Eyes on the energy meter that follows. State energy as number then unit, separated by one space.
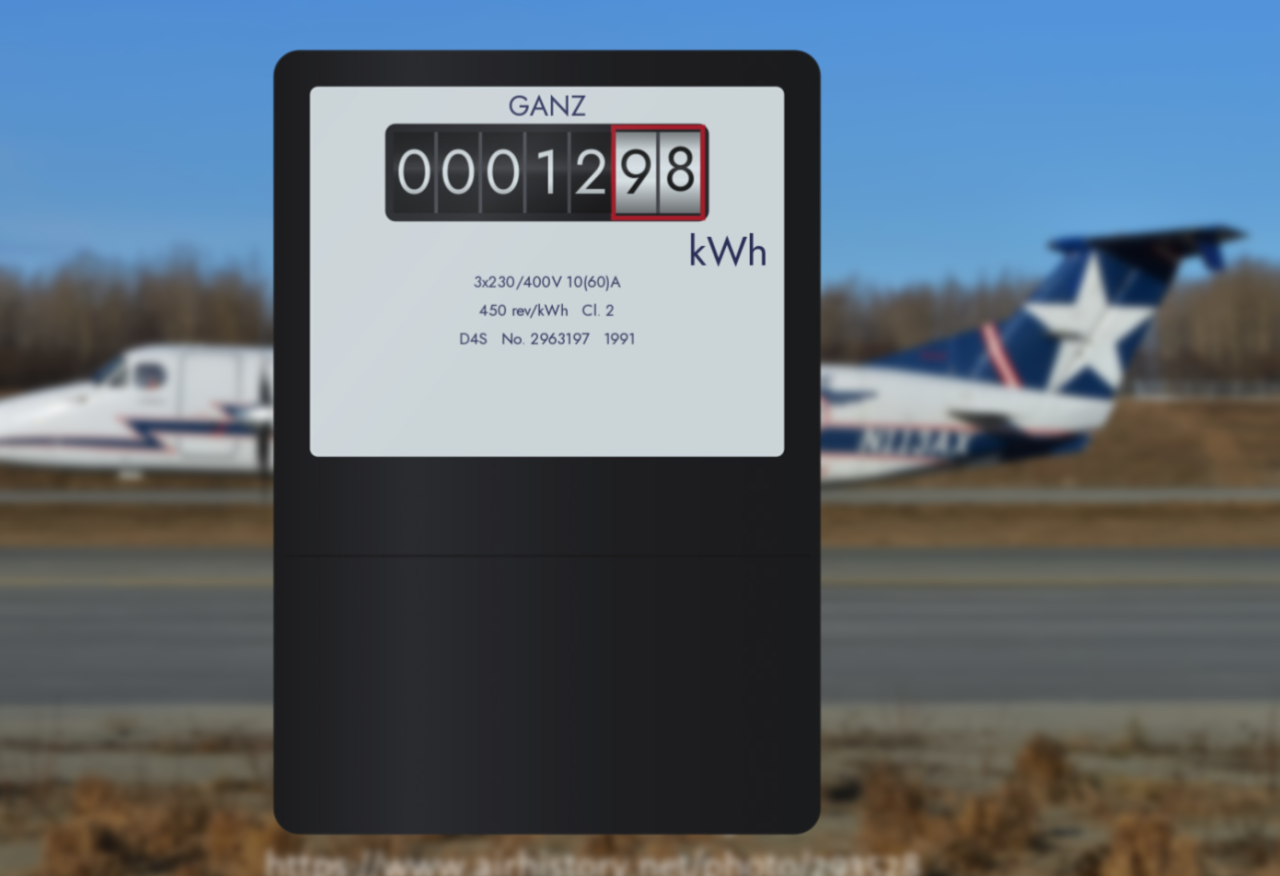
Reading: 12.98 kWh
